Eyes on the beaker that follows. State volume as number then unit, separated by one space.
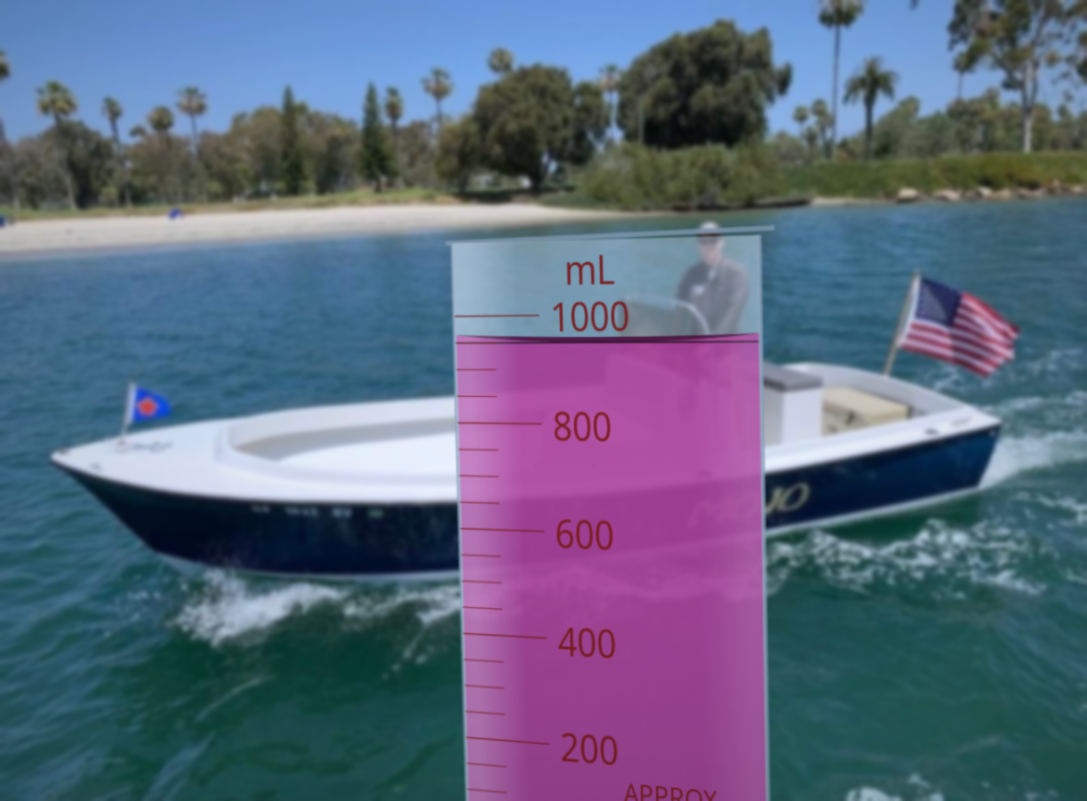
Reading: 950 mL
